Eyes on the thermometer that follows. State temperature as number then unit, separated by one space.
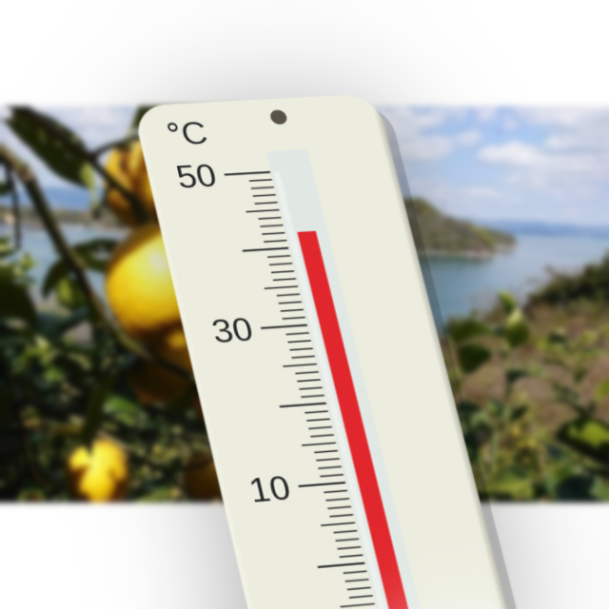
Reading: 42 °C
